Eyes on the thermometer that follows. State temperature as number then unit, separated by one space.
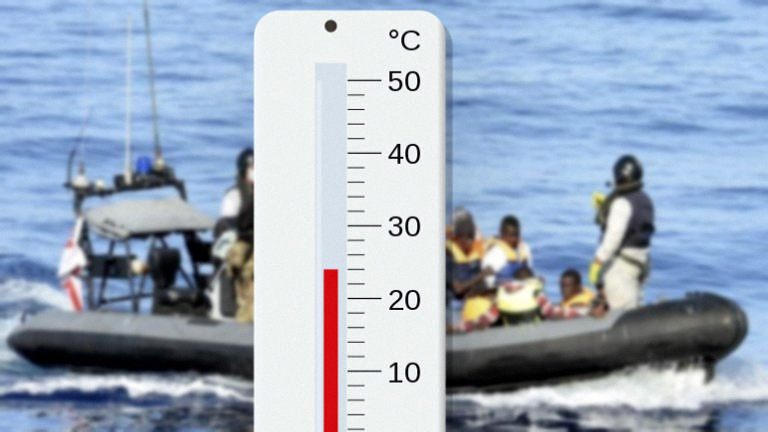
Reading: 24 °C
